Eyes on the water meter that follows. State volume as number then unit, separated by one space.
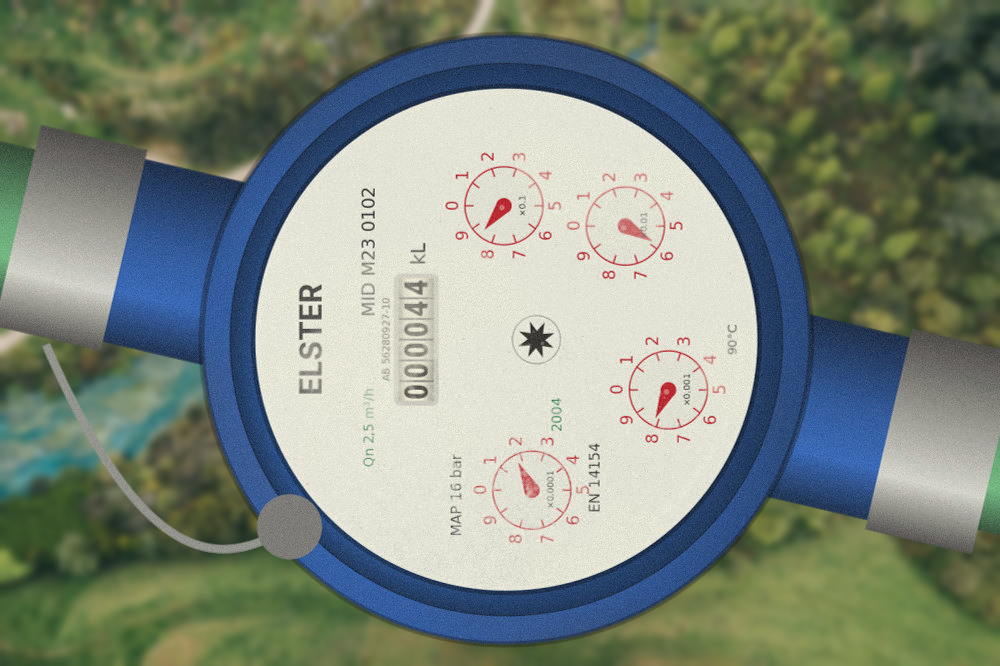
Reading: 44.8581 kL
